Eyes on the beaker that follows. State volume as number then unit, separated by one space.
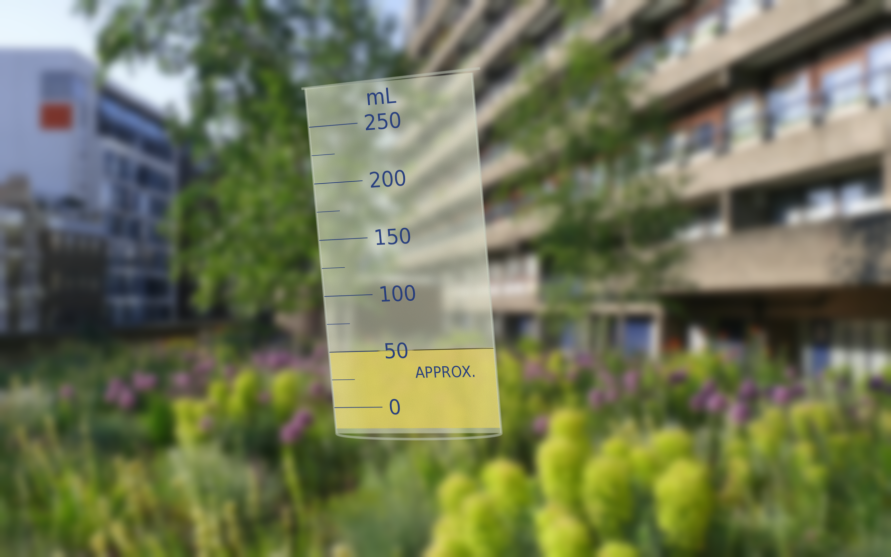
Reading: 50 mL
